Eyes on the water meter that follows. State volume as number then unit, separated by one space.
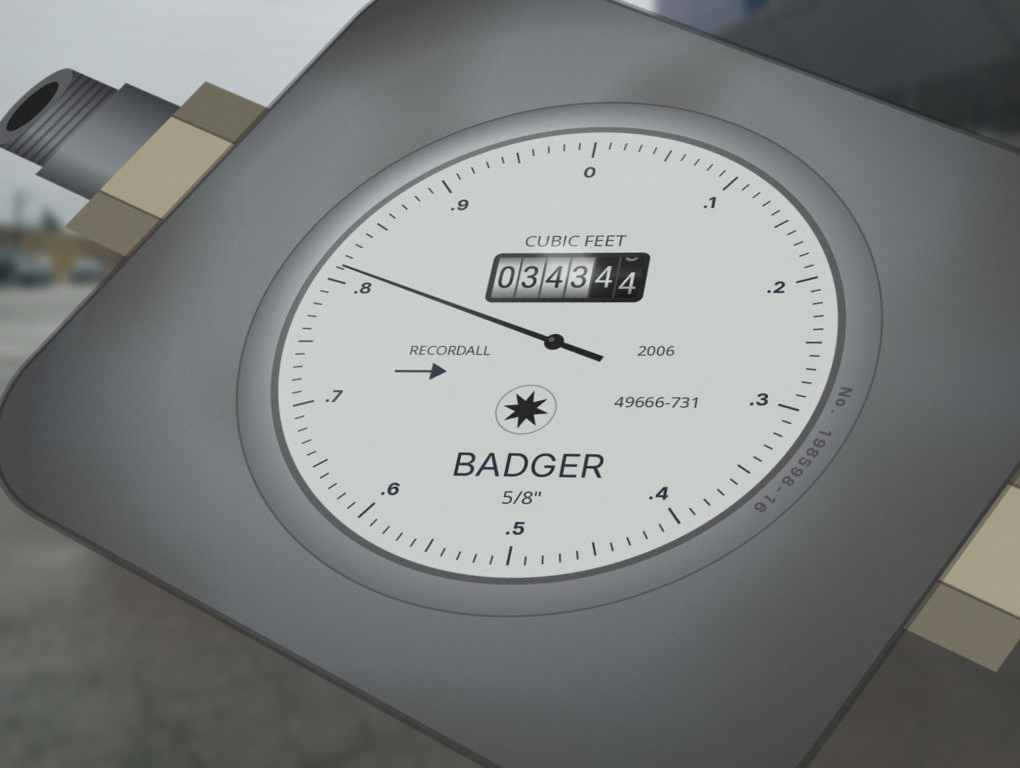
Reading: 34343.81 ft³
